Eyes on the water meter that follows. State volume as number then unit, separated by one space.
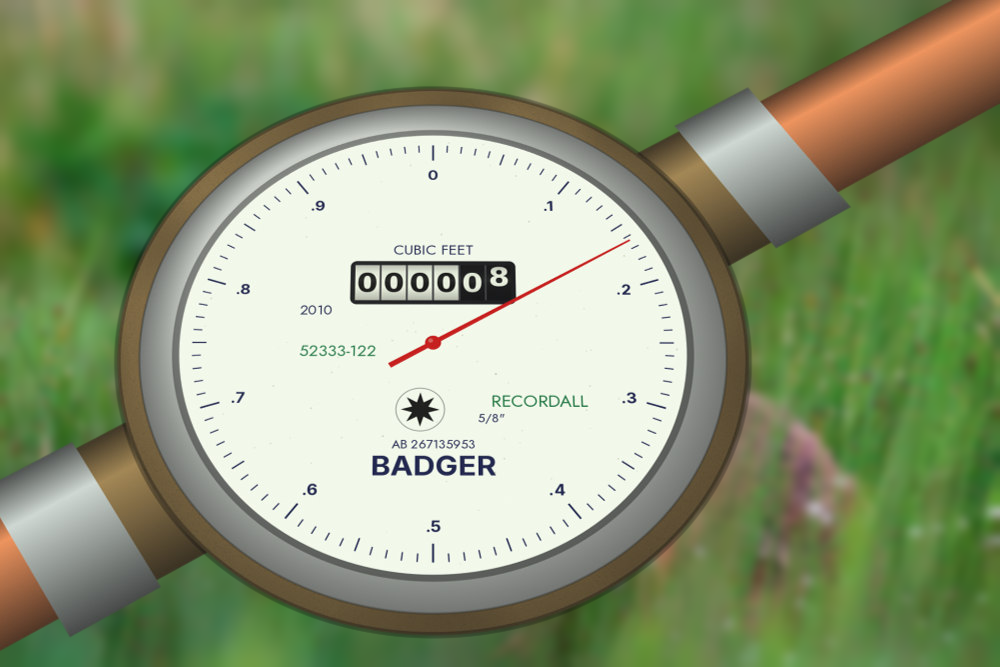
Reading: 8.16 ft³
